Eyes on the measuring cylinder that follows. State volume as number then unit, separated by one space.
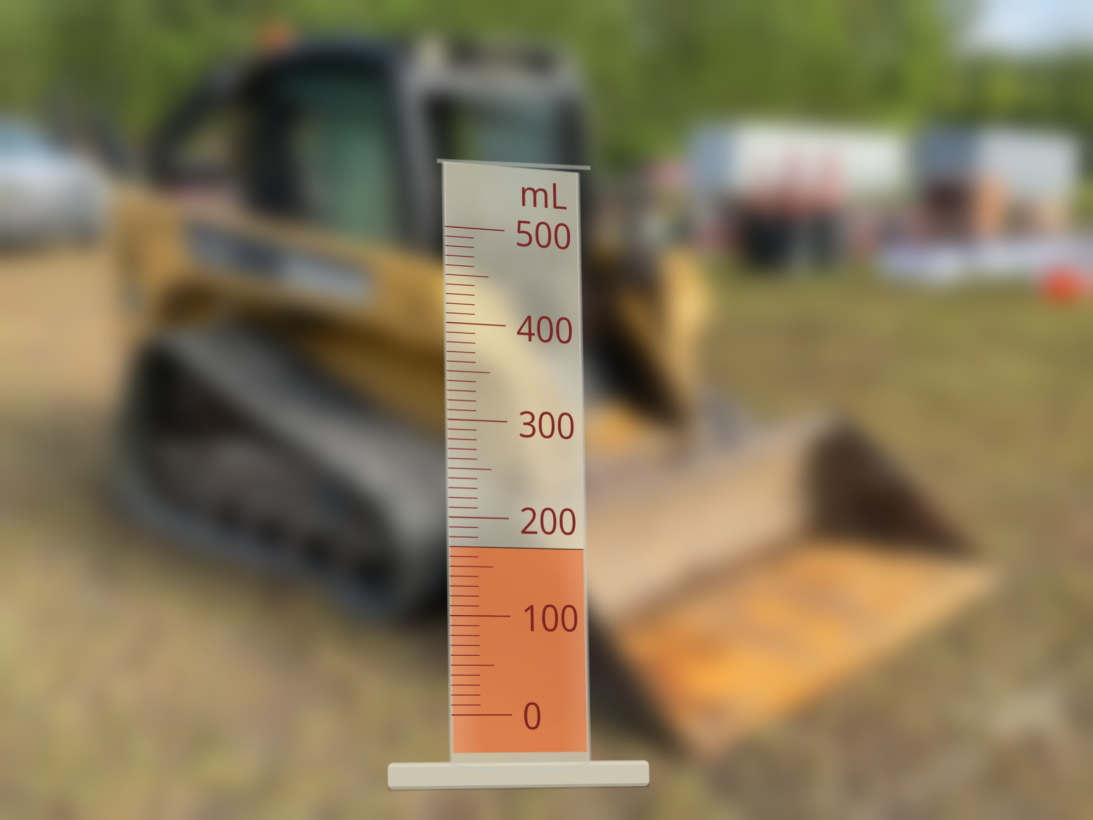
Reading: 170 mL
